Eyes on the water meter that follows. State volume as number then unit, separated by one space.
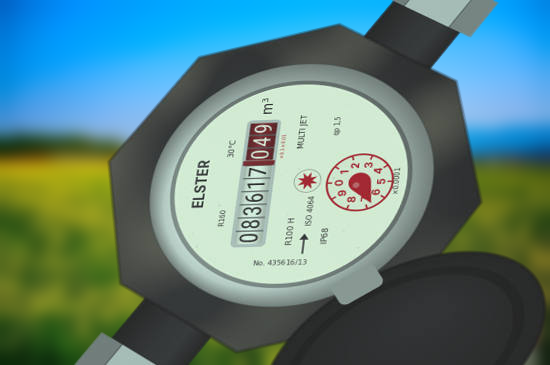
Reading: 83617.0496 m³
